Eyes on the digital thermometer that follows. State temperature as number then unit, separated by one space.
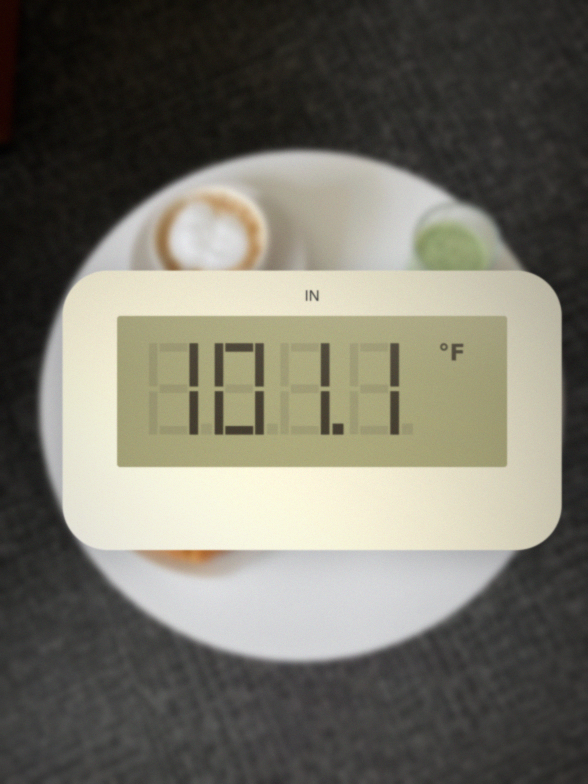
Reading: 101.1 °F
